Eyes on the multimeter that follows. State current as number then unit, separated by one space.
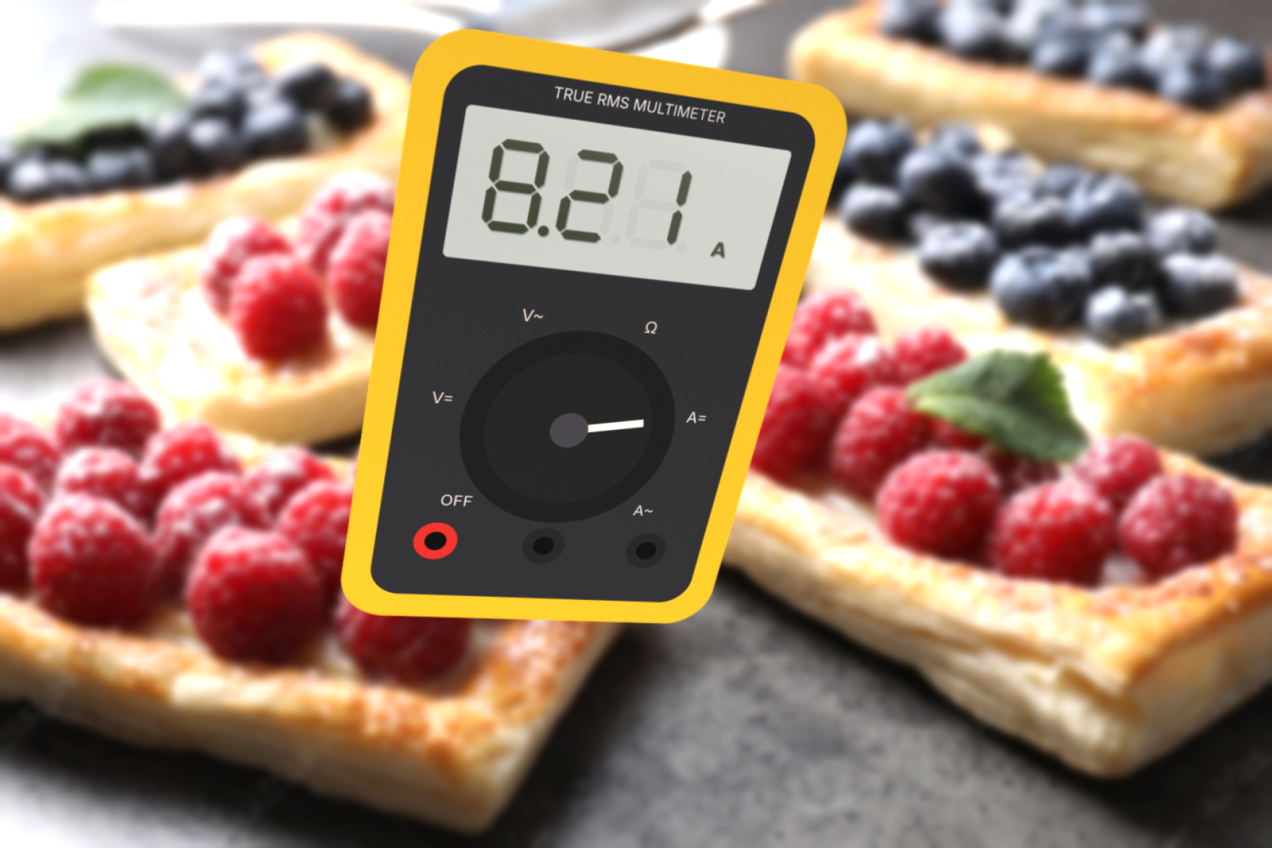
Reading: 8.21 A
